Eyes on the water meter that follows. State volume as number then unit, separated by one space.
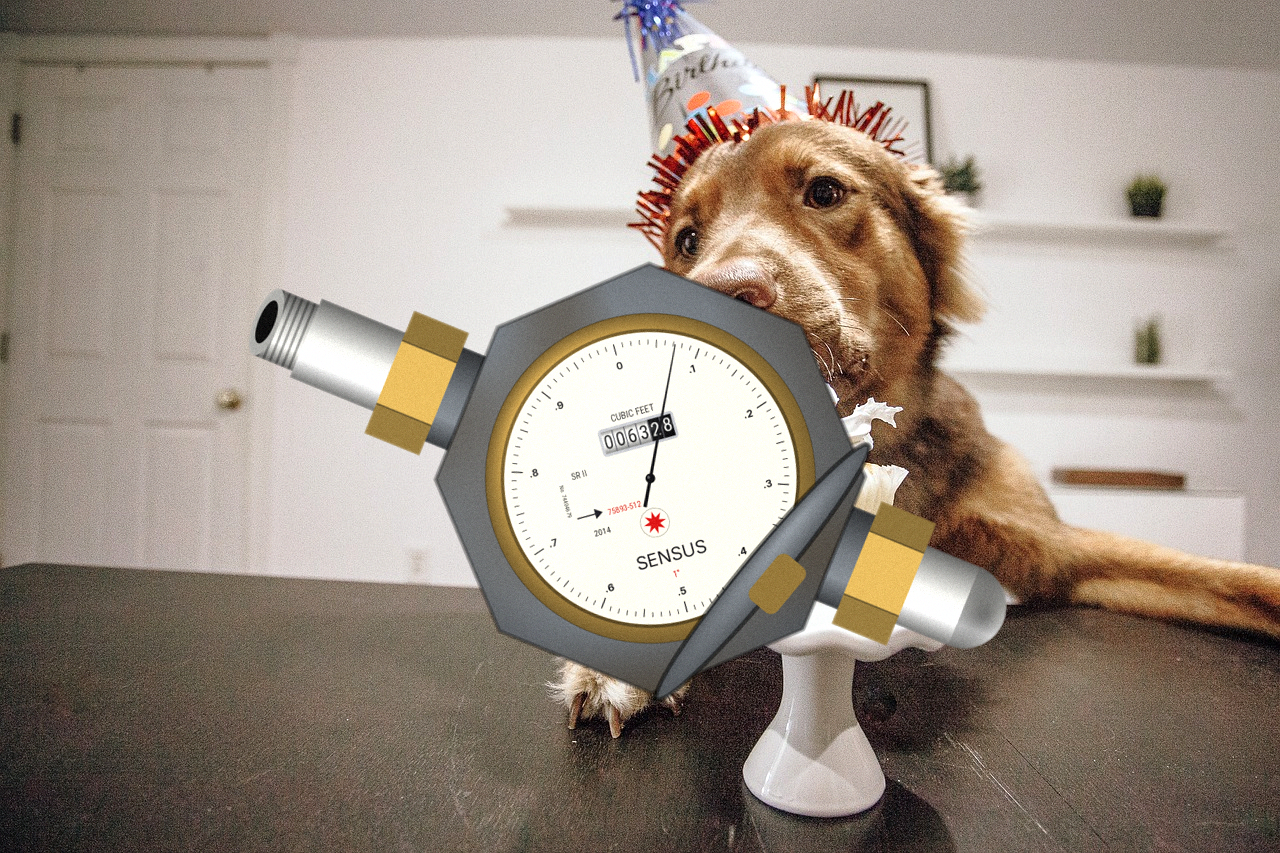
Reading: 6328.07 ft³
